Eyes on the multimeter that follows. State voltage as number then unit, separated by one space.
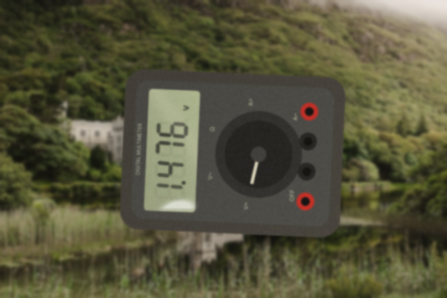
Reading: 1.476 V
